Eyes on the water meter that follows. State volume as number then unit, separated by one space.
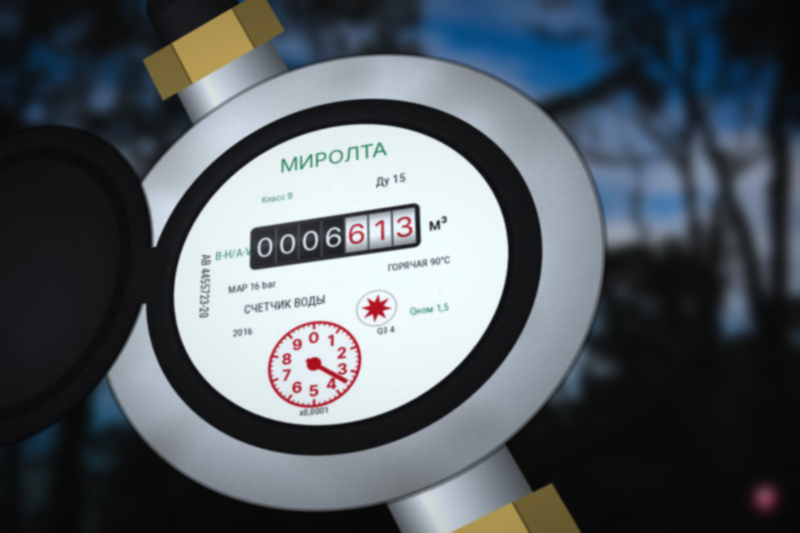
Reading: 6.6133 m³
